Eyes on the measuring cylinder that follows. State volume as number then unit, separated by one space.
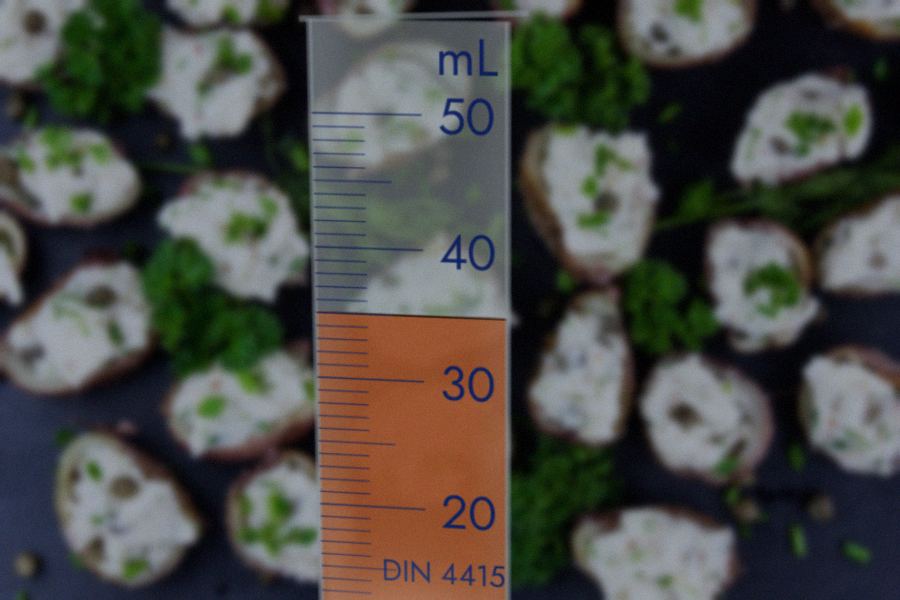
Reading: 35 mL
